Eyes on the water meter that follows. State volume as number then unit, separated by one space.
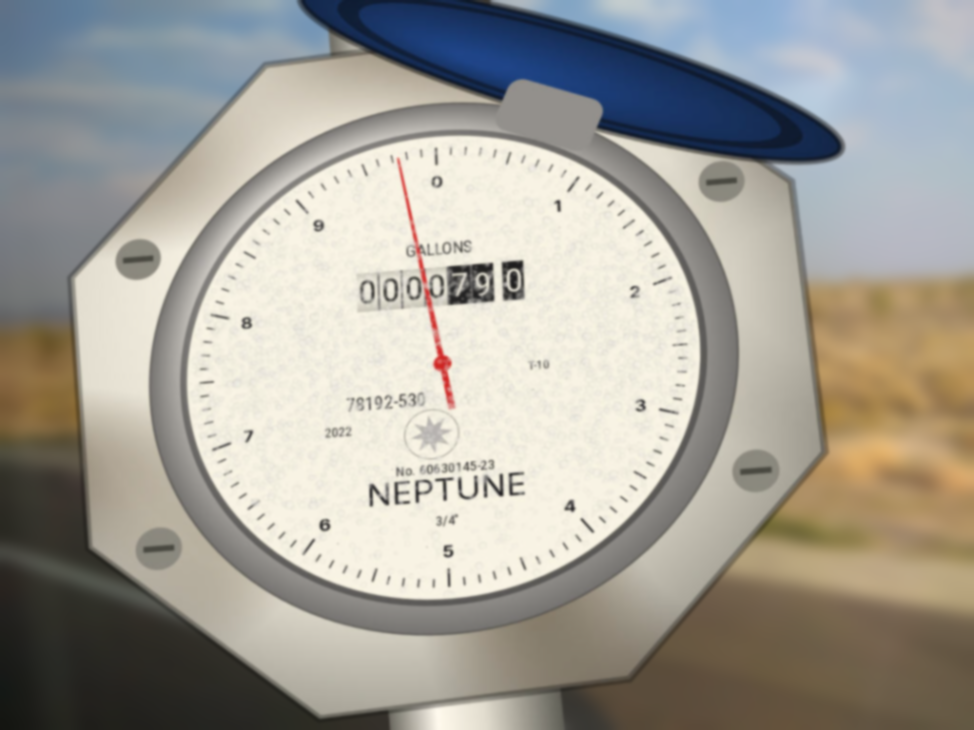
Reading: 789.7 gal
